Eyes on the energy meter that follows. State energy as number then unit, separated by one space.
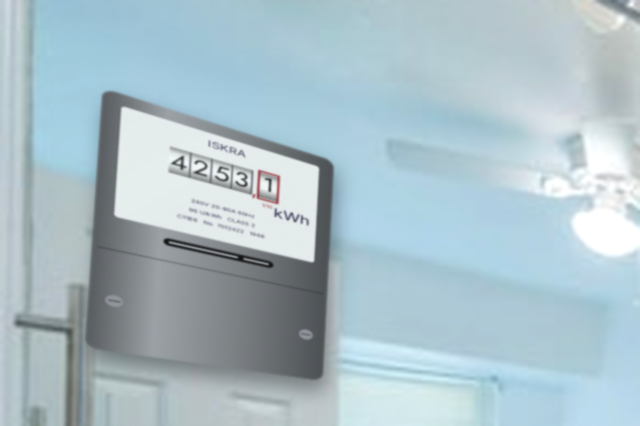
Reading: 4253.1 kWh
